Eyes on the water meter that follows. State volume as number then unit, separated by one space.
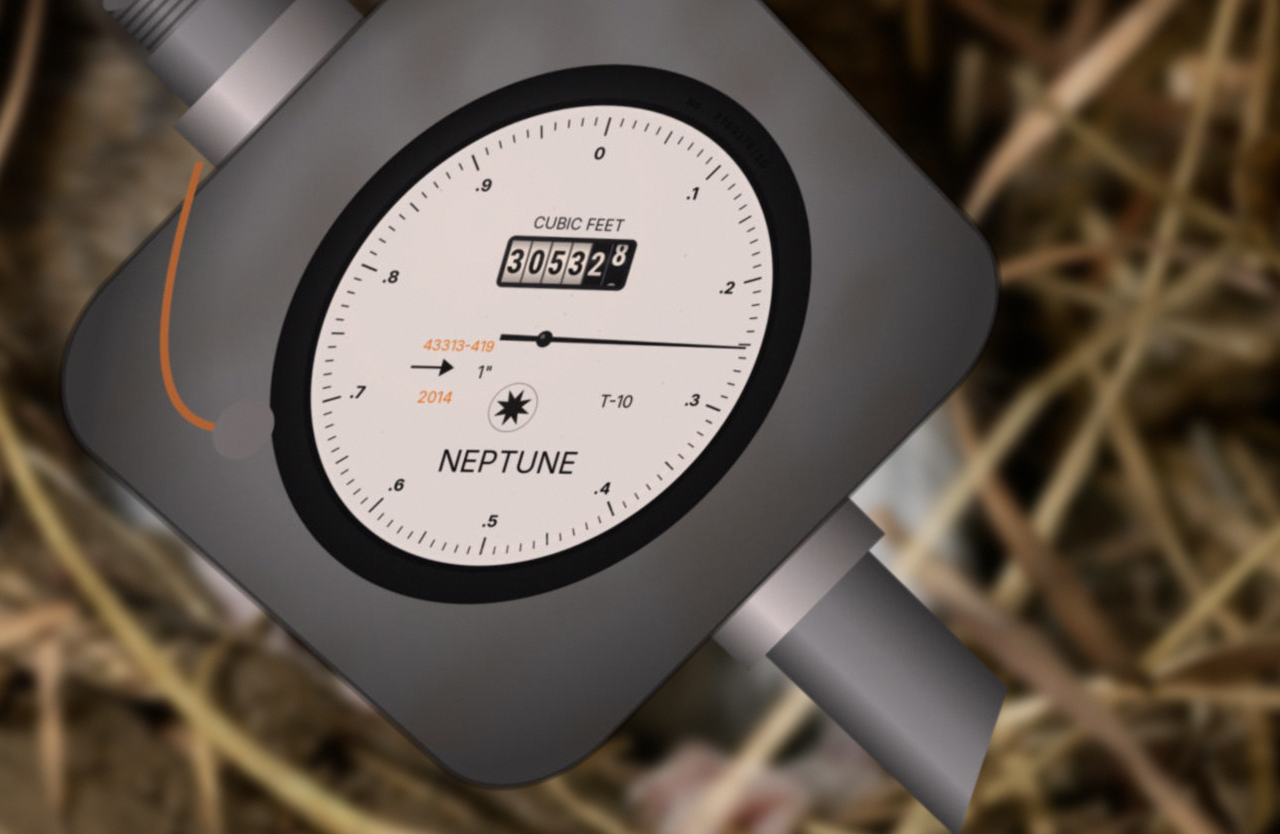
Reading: 305328.25 ft³
